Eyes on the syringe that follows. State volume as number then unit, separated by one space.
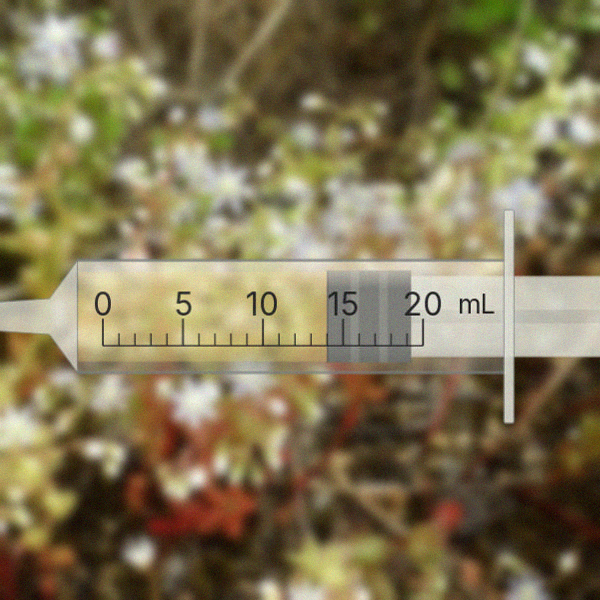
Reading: 14 mL
